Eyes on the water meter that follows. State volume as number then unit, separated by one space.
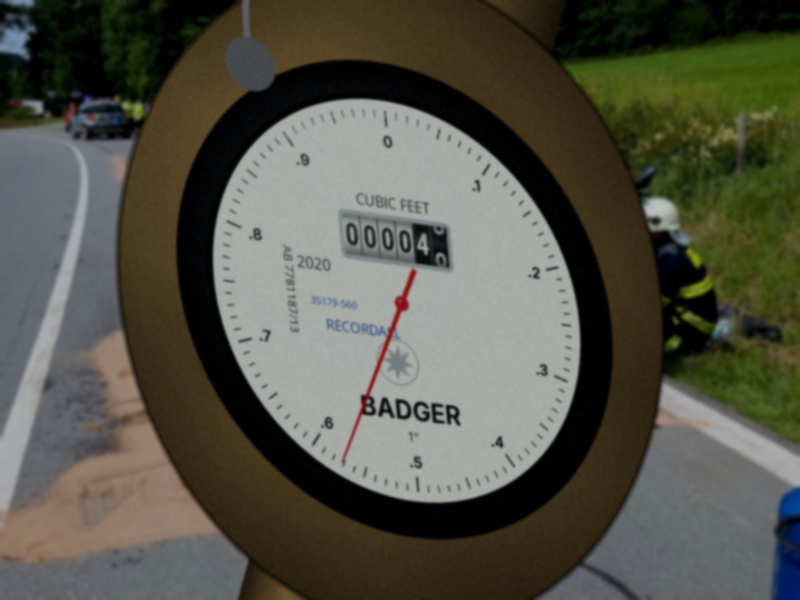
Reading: 48.57 ft³
